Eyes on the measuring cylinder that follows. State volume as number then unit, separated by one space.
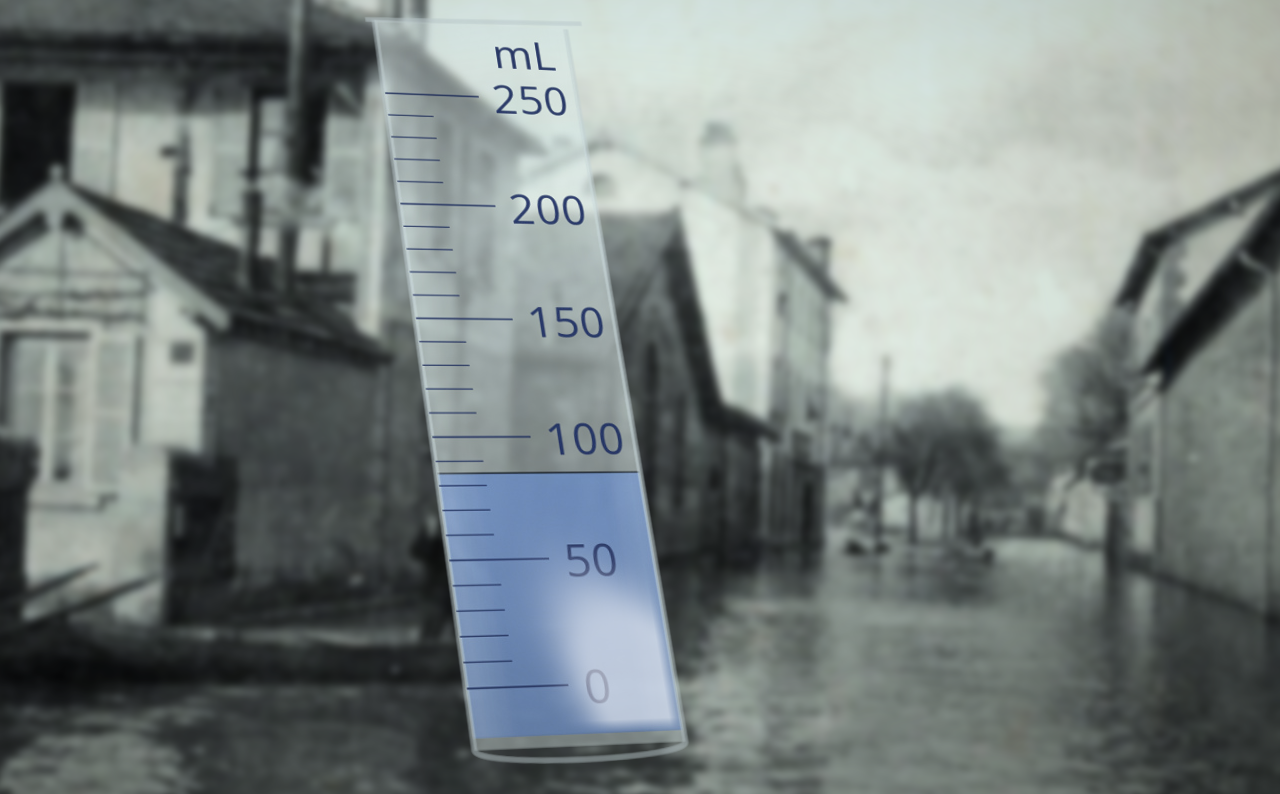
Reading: 85 mL
